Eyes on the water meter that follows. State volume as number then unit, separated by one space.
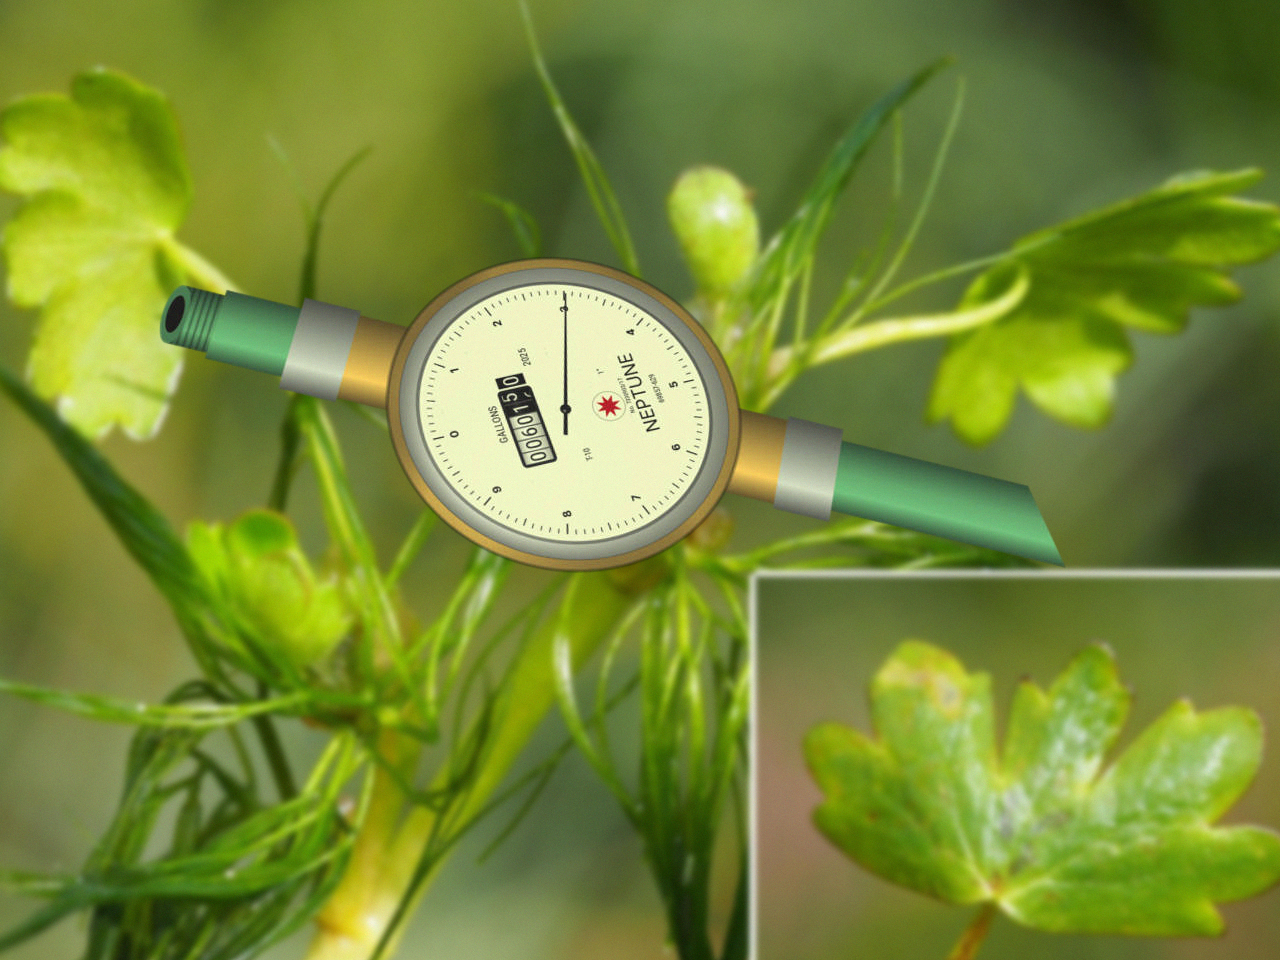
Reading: 60153.0 gal
